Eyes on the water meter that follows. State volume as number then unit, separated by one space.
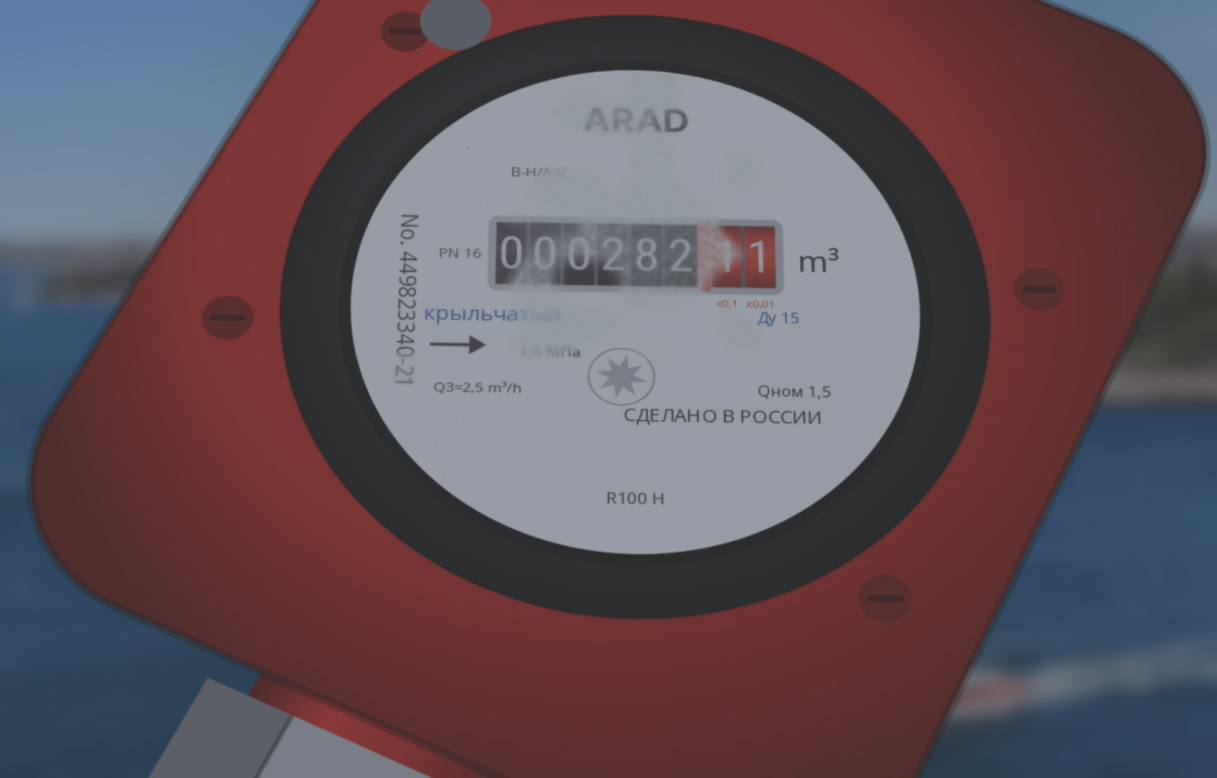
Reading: 282.11 m³
